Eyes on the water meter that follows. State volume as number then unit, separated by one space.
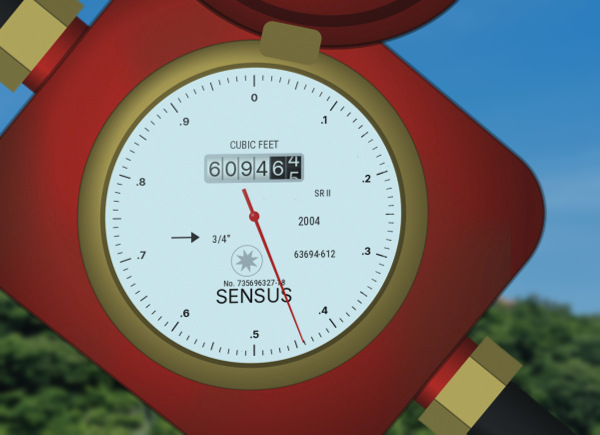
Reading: 609464.44 ft³
